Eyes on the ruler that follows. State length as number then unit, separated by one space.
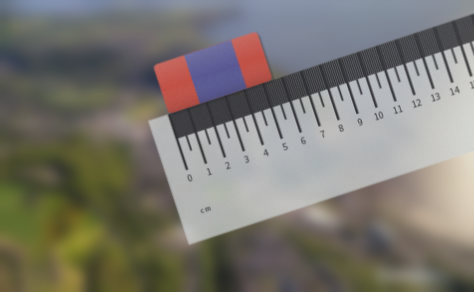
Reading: 5.5 cm
